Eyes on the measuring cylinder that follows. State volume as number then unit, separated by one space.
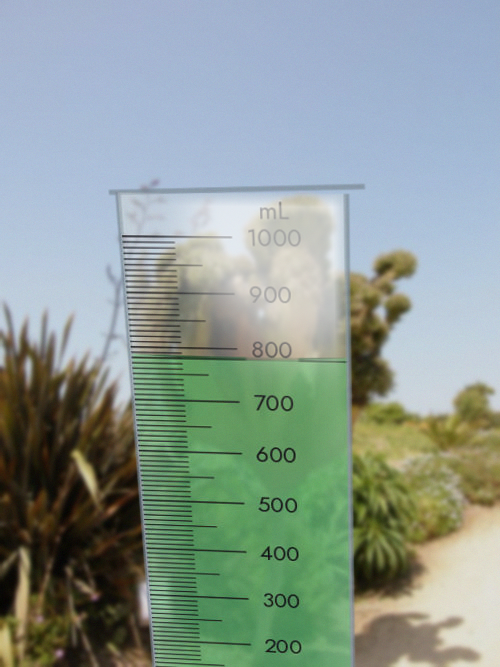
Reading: 780 mL
